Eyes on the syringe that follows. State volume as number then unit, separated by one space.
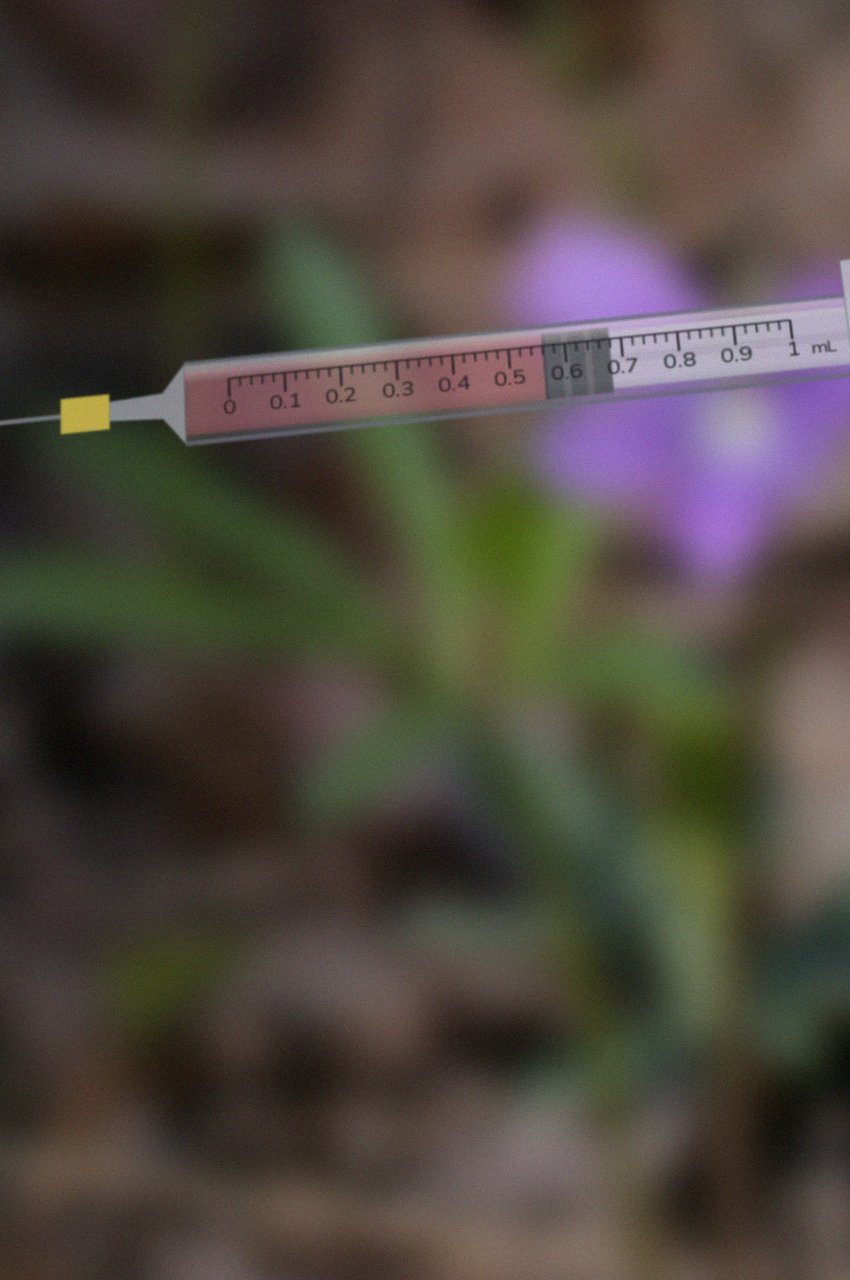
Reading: 0.56 mL
